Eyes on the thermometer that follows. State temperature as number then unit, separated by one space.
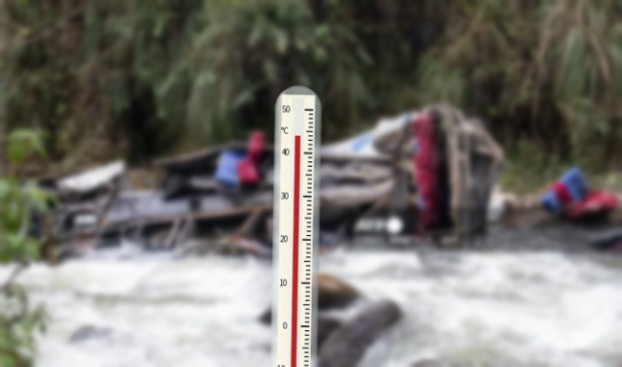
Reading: 44 °C
